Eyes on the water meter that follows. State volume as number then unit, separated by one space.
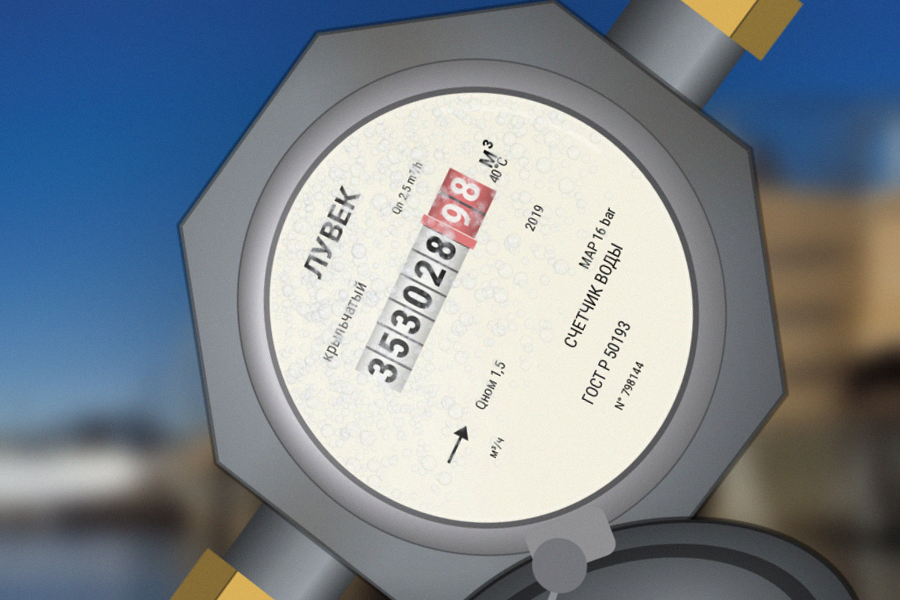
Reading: 353028.98 m³
